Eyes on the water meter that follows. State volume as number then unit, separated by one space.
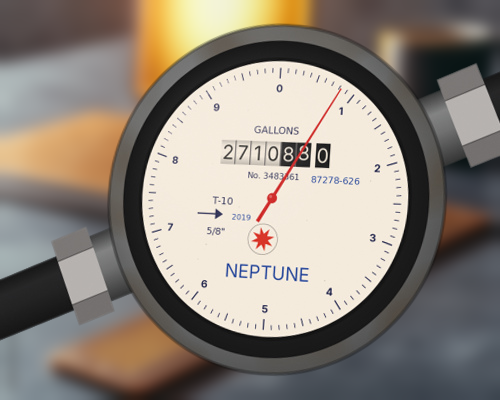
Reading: 2710880.8 gal
